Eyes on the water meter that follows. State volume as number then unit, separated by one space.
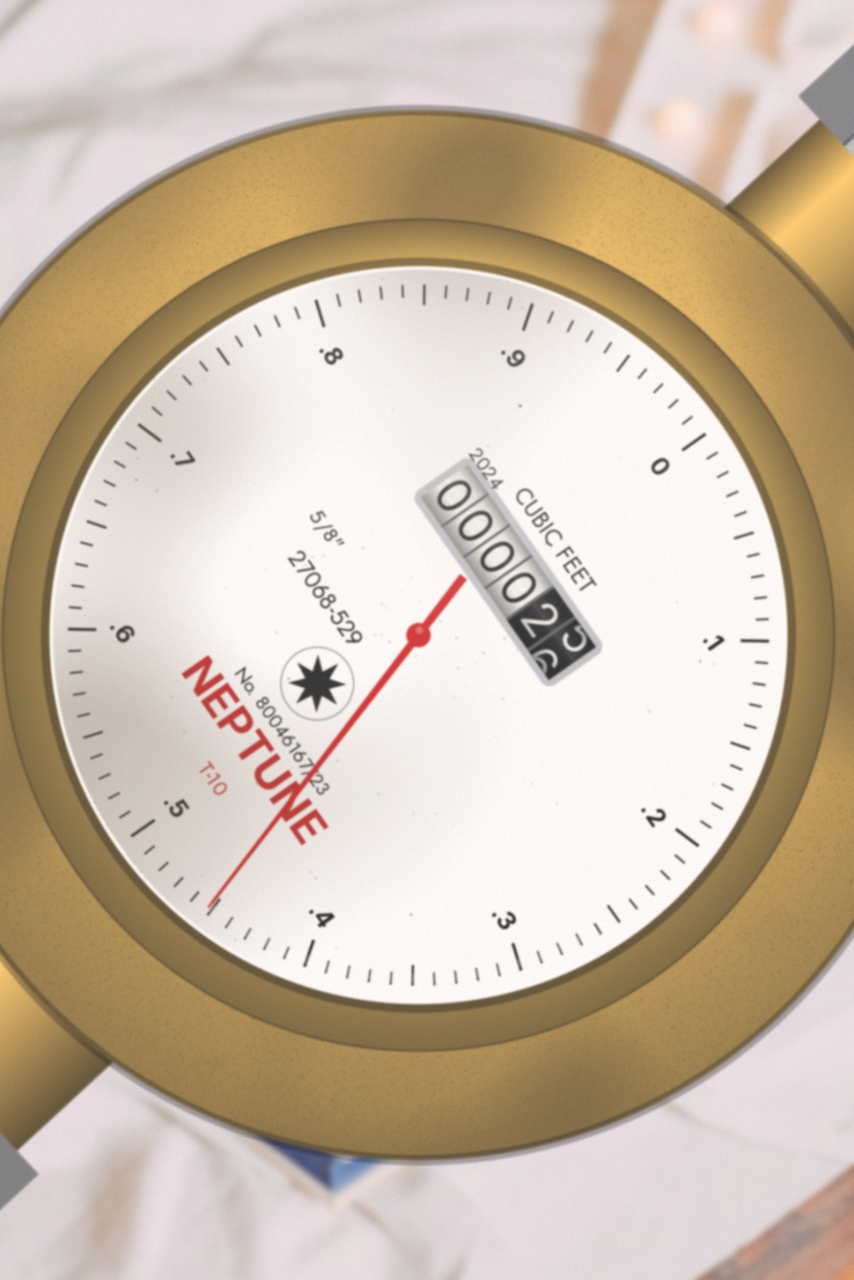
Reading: 25.45 ft³
